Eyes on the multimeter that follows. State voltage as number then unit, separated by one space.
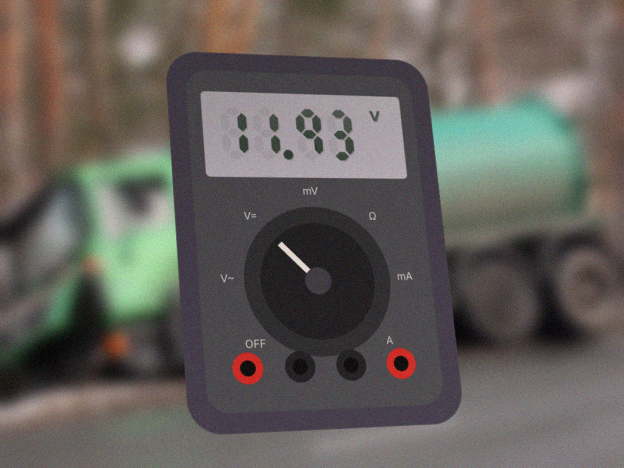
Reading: 11.93 V
